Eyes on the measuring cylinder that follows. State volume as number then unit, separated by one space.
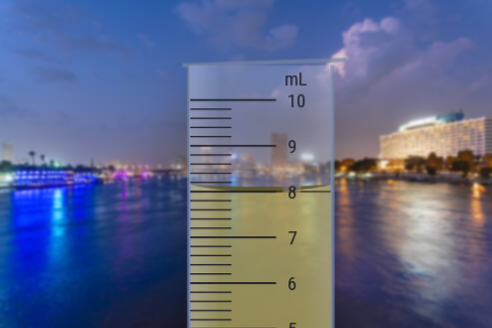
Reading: 8 mL
